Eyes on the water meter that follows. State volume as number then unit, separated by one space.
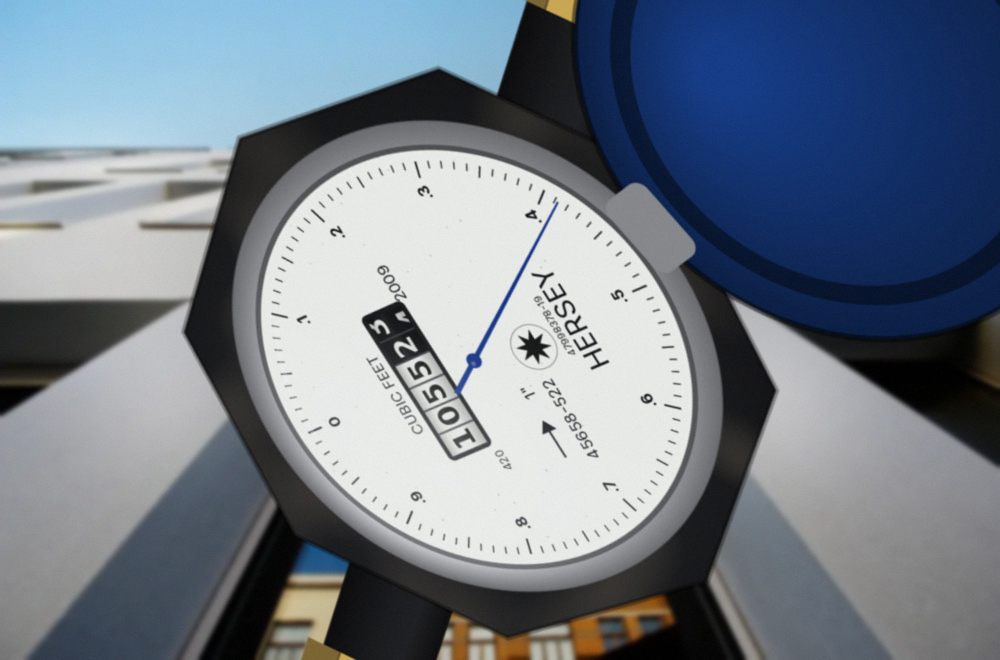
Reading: 105523.41 ft³
